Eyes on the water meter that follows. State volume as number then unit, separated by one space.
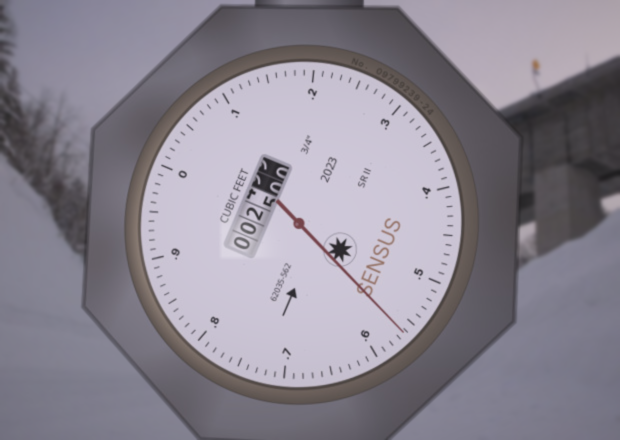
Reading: 2499.56 ft³
